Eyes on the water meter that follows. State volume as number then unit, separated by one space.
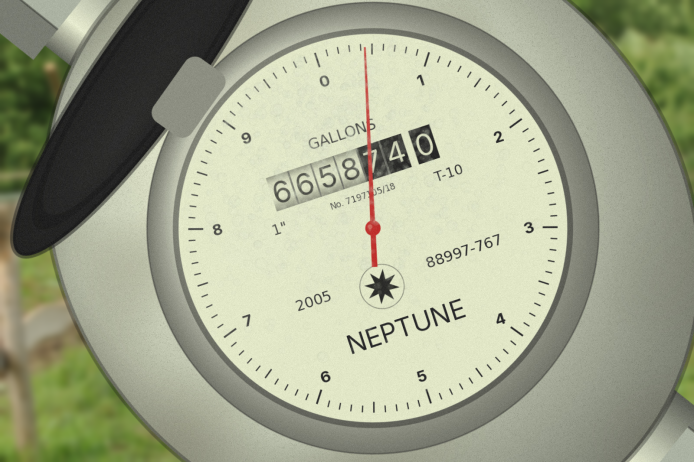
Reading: 6658740.4 gal
